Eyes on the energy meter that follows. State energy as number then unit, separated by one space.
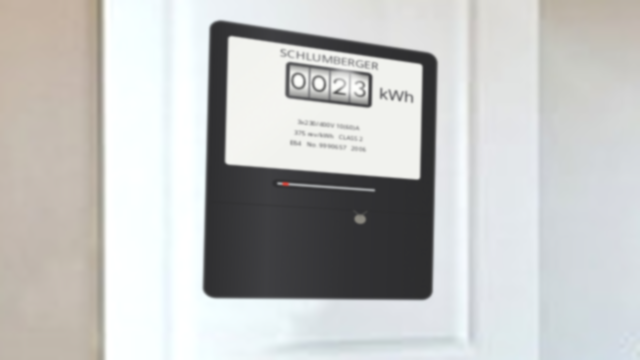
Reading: 23 kWh
